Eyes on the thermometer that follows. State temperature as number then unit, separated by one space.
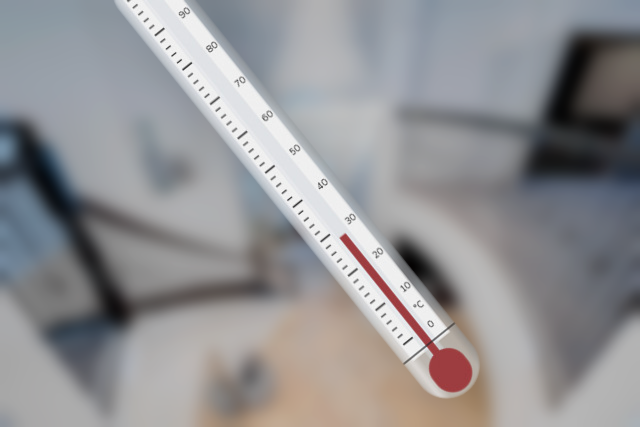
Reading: 28 °C
